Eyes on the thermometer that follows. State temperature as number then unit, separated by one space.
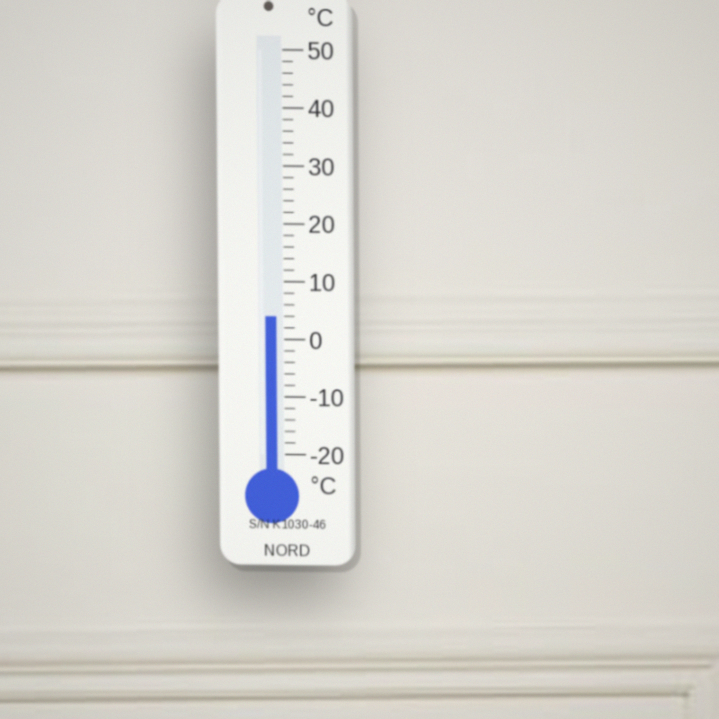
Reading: 4 °C
